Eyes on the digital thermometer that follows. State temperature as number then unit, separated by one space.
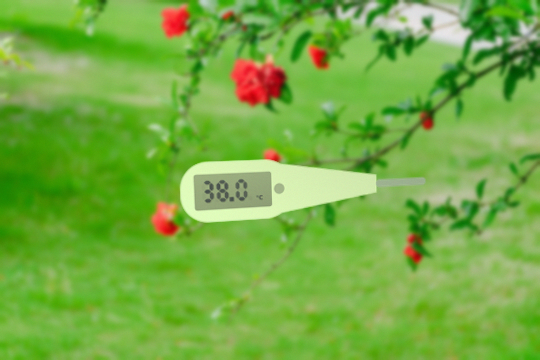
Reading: 38.0 °C
